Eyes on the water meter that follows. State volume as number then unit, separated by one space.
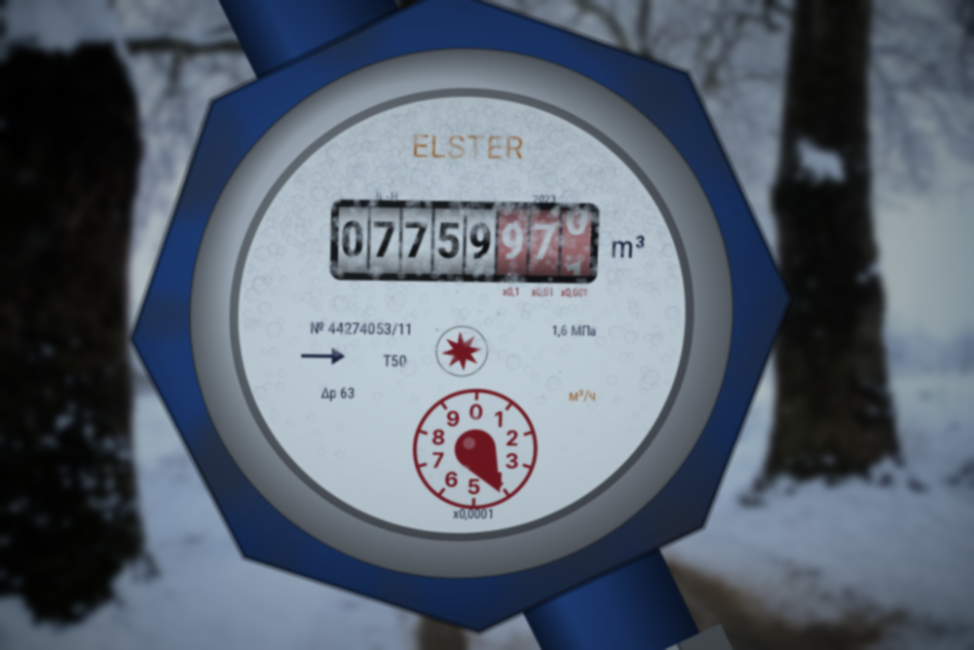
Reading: 7759.9704 m³
